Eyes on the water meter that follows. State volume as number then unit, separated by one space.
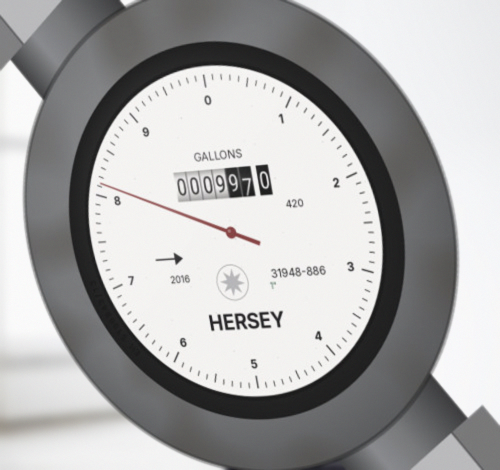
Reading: 9968.1 gal
